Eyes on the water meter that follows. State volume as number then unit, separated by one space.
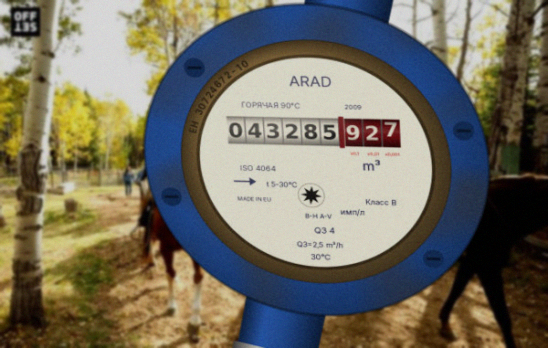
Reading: 43285.927 m³
